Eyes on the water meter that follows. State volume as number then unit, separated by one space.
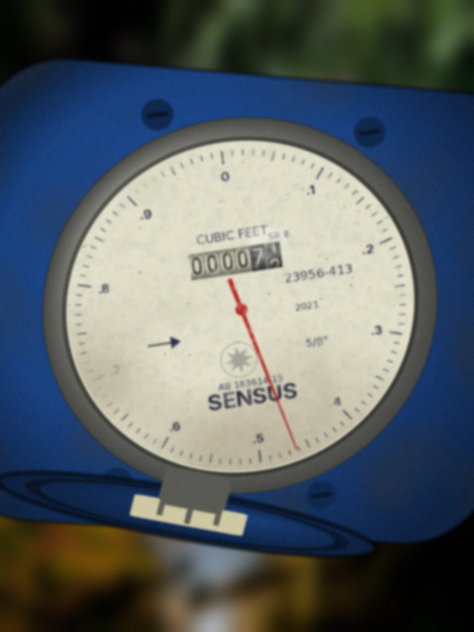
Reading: 71.46 ft³
